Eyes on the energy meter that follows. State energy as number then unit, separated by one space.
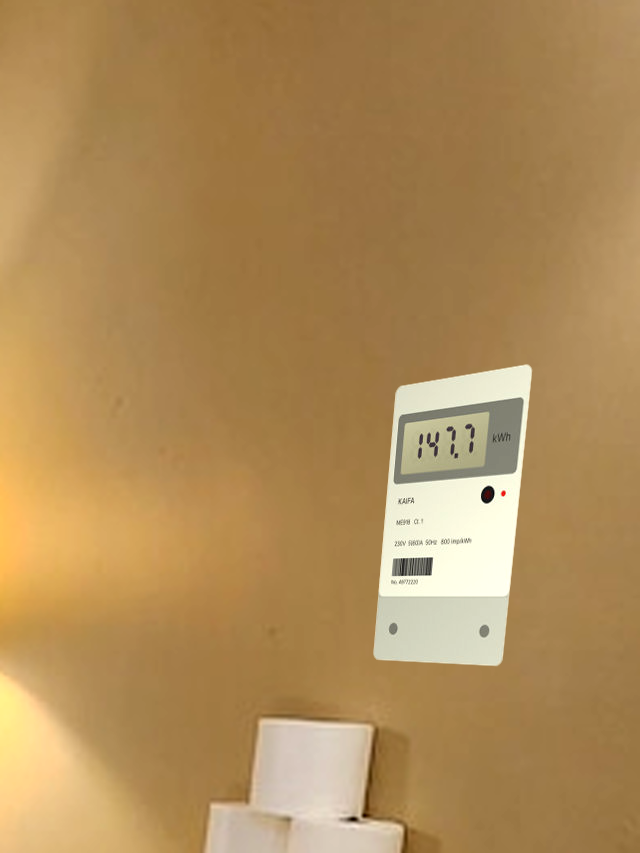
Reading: 147.7 kWh
